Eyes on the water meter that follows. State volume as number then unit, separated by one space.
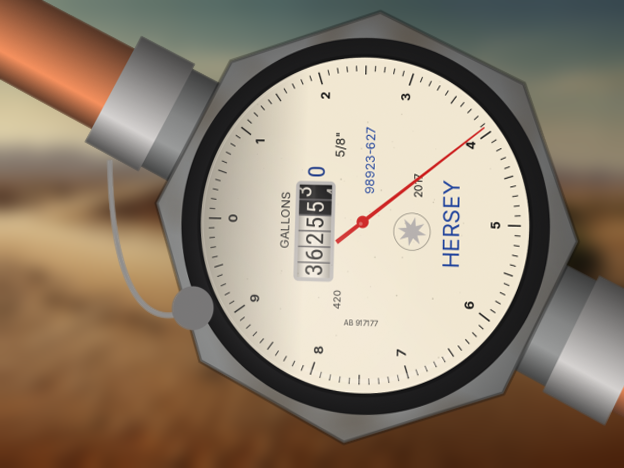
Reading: 3625533.9 gal
